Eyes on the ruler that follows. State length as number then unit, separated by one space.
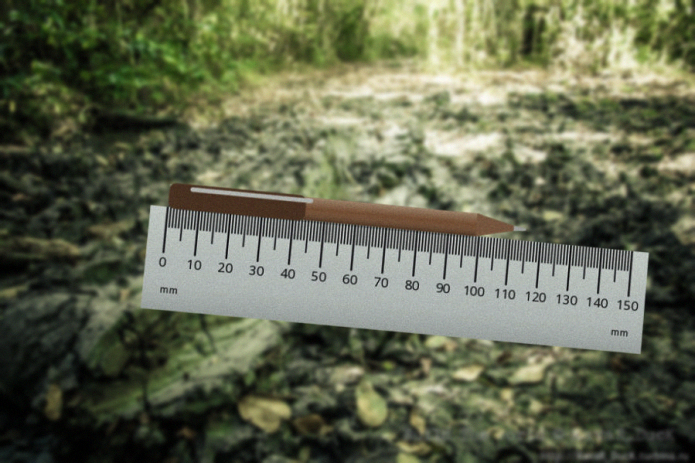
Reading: 115 mm
